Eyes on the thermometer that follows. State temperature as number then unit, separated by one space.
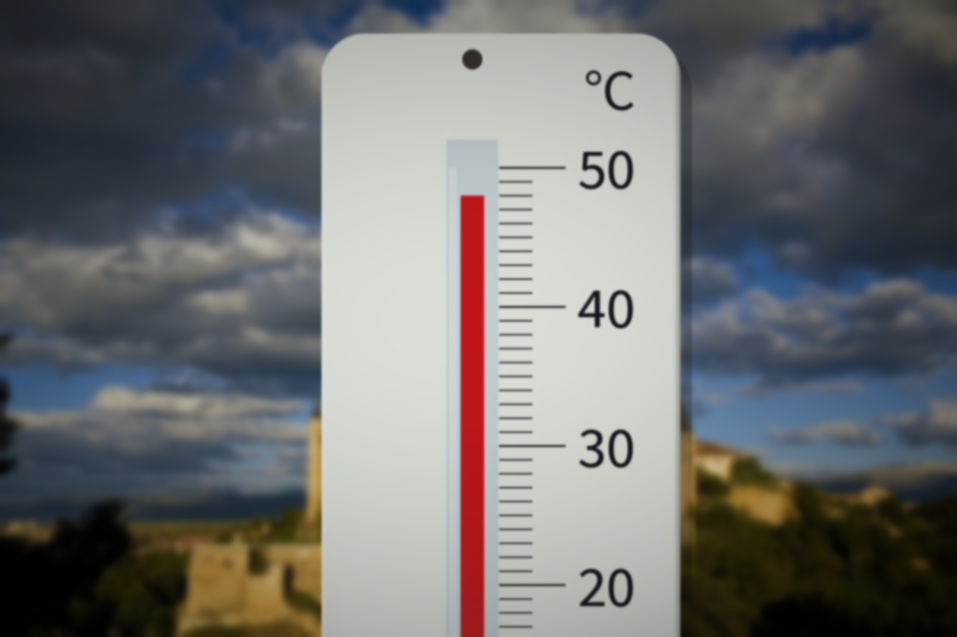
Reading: 48 °C
